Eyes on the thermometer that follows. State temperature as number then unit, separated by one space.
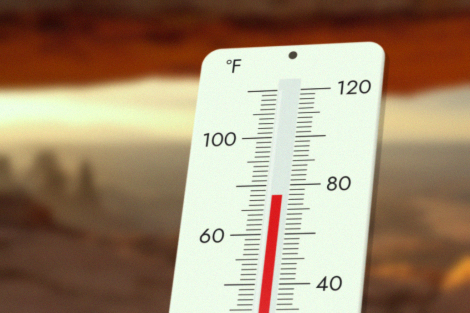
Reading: 76 °F
